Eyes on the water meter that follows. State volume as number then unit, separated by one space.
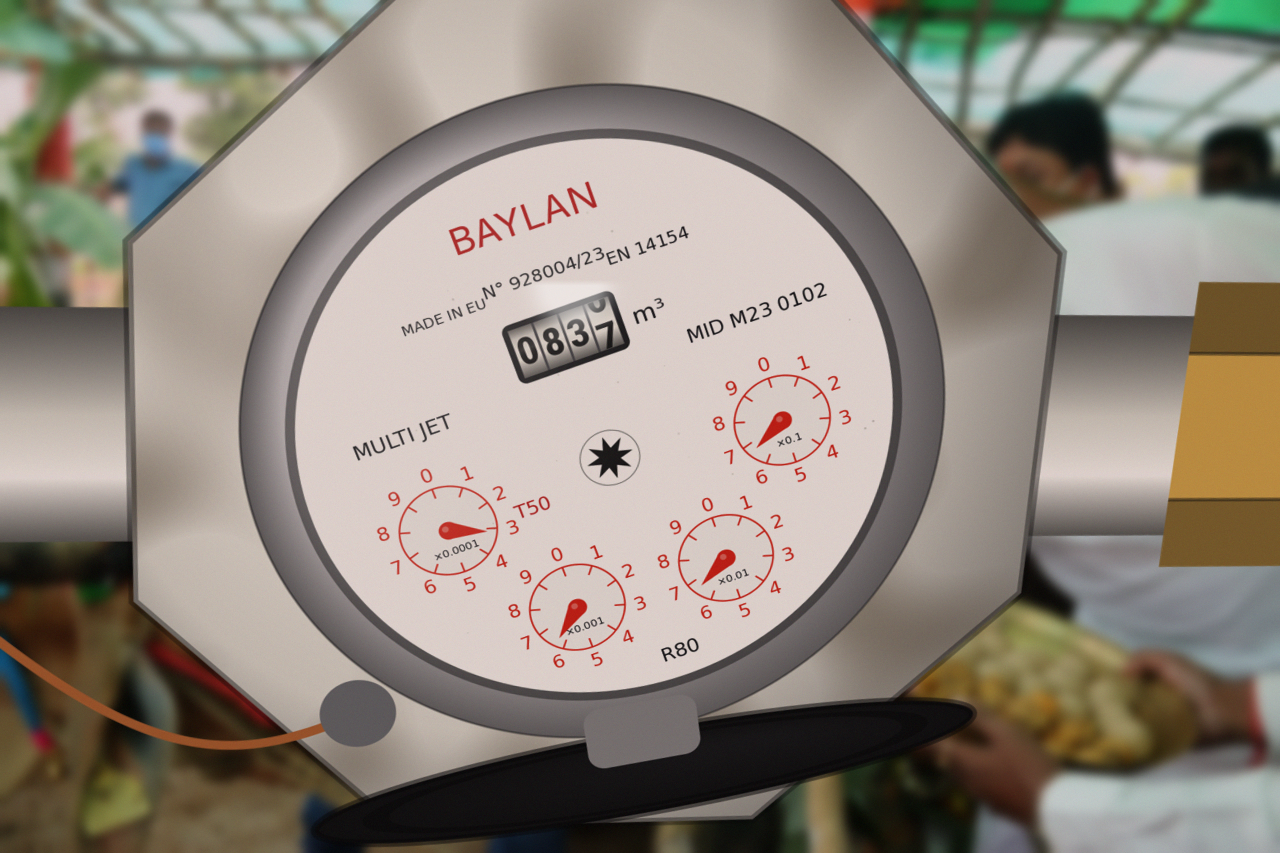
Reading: 836.6663 m³
